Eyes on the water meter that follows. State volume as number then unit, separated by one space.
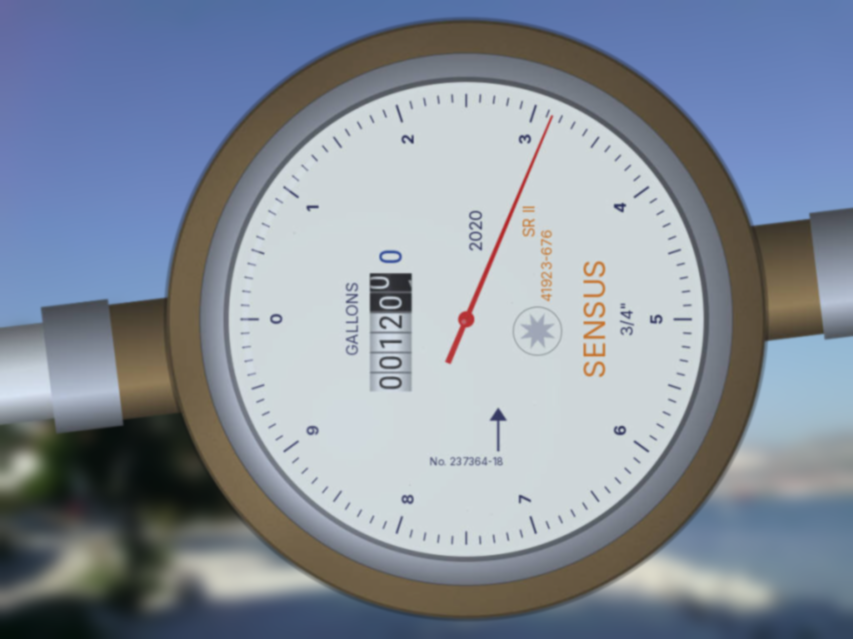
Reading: 12003.1 gal
